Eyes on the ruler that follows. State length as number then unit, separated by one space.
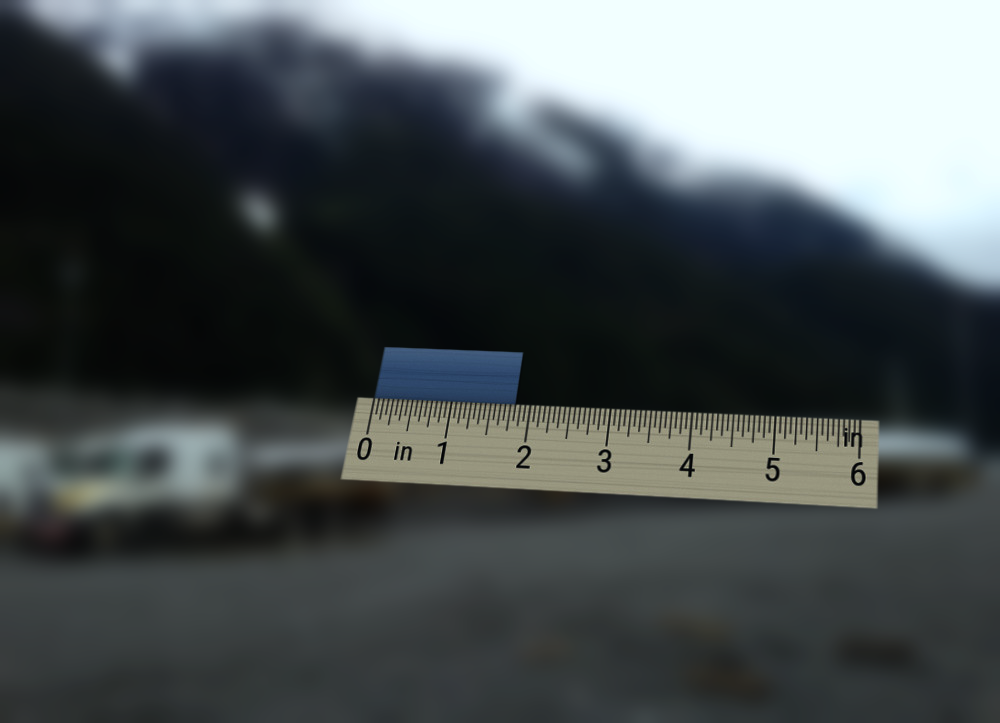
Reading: 1.8125 in
